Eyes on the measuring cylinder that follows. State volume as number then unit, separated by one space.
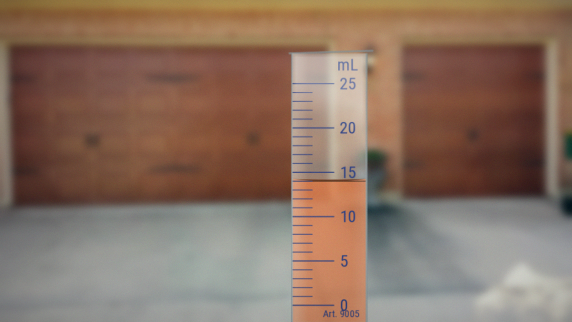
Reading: 14 mL
